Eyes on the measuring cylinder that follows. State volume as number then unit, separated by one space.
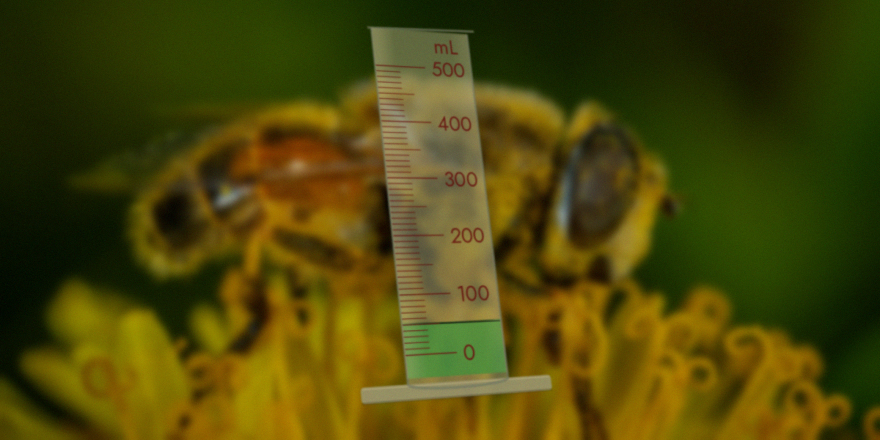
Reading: 50 mL
